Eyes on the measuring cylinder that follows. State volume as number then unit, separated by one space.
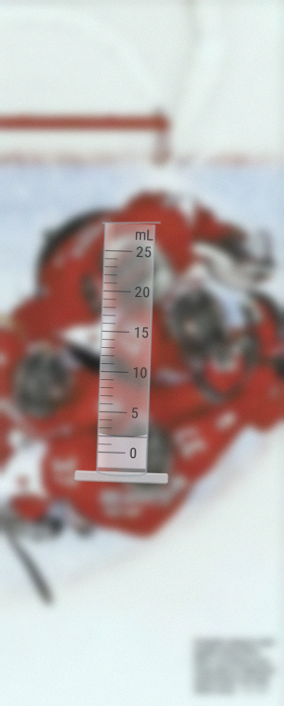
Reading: 2 mL
